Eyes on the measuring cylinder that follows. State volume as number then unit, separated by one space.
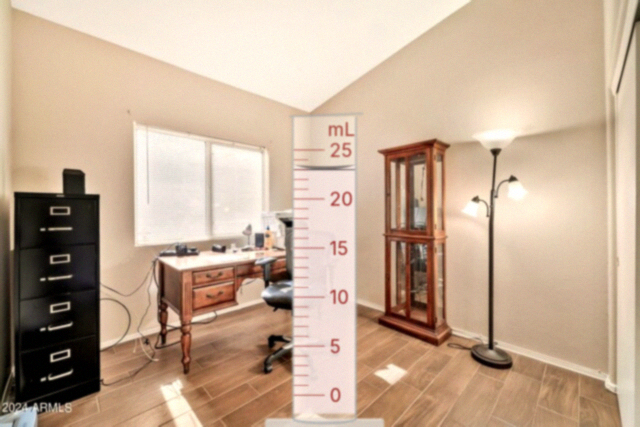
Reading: 23 mL
